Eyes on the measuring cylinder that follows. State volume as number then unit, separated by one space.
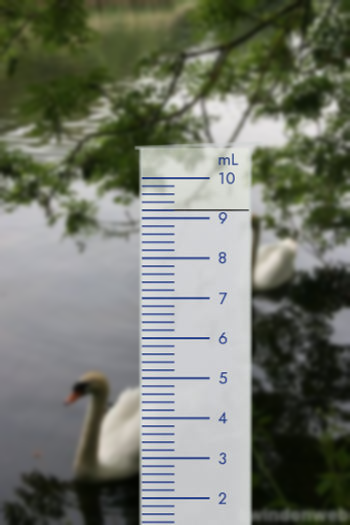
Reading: 9.2 mL
